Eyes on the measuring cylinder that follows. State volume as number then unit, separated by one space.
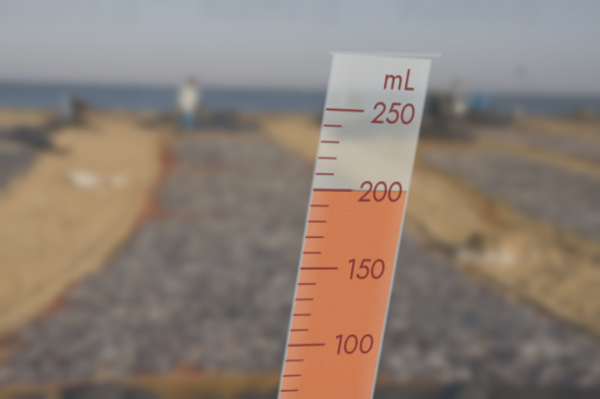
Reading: 200 mL
